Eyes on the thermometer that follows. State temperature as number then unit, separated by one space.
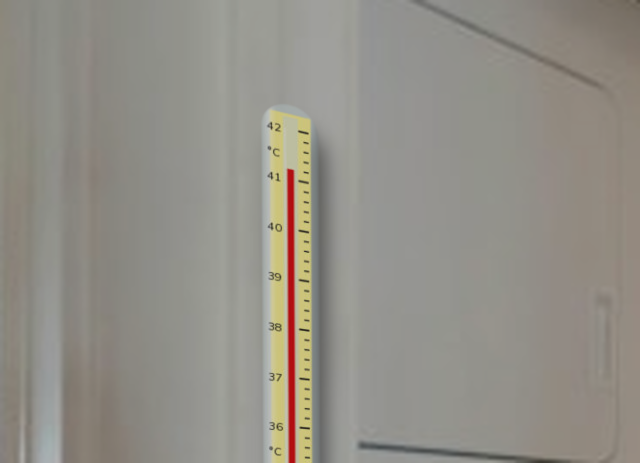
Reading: 41.2 °C
